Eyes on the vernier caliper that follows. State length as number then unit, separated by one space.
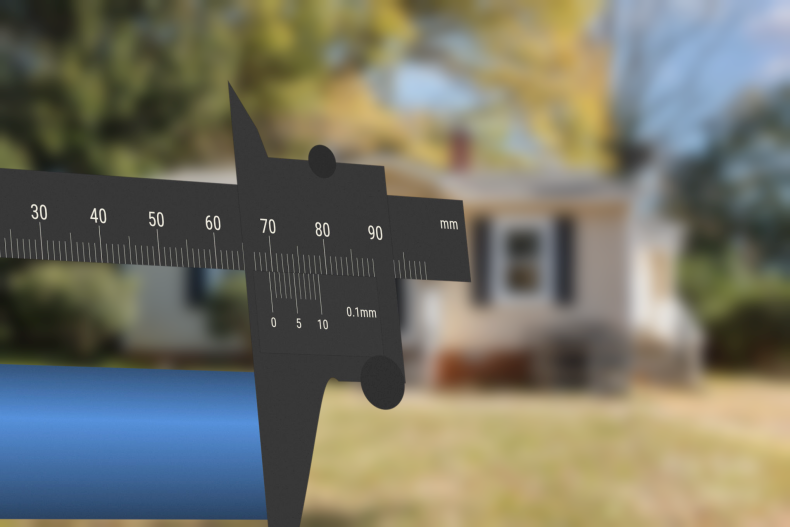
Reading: 69.4 mm
